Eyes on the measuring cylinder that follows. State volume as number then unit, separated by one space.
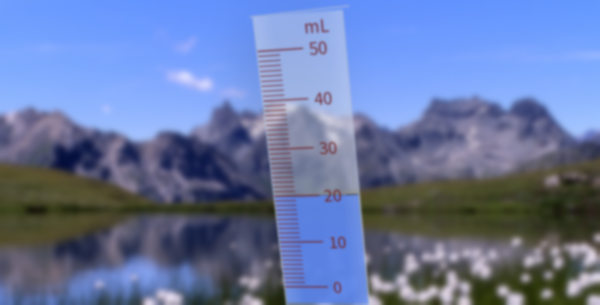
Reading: 20 mL
